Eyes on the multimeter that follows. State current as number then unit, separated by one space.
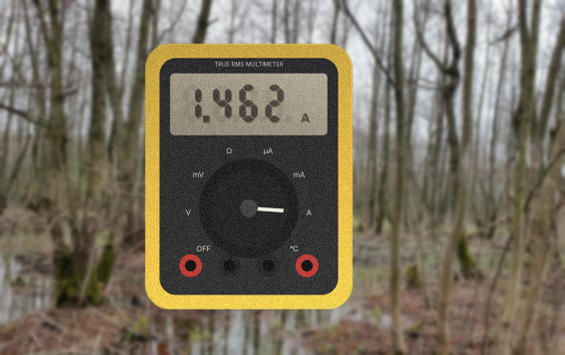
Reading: 1.462 A
